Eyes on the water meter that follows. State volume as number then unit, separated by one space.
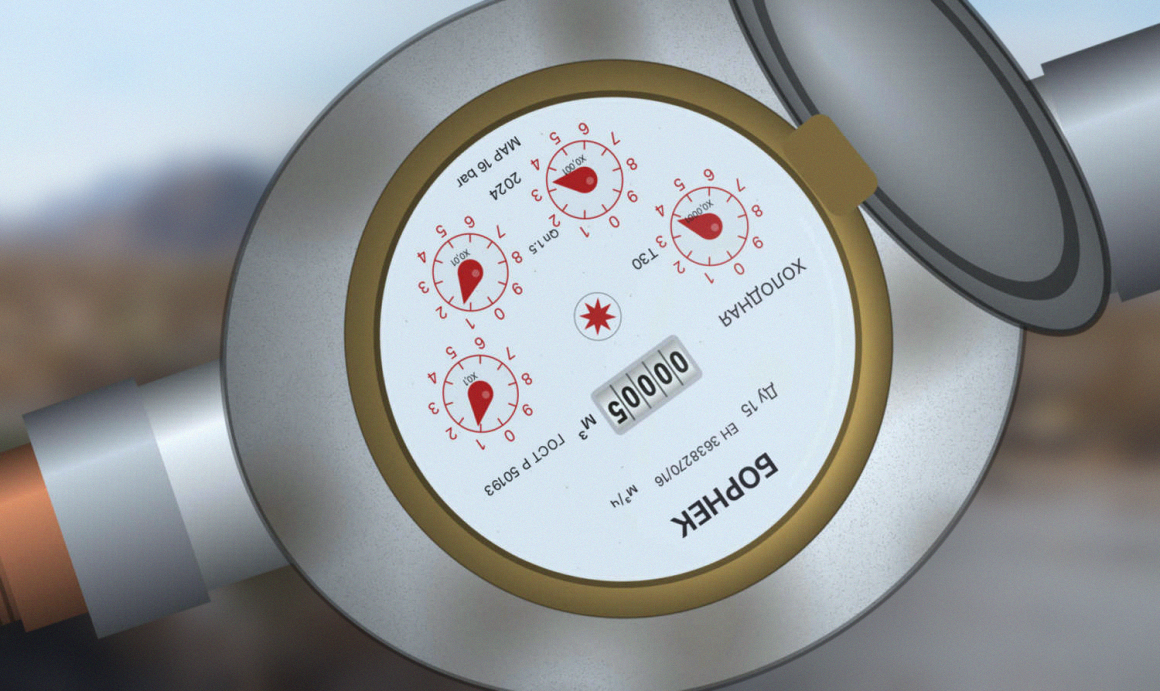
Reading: 5.1133 m³
